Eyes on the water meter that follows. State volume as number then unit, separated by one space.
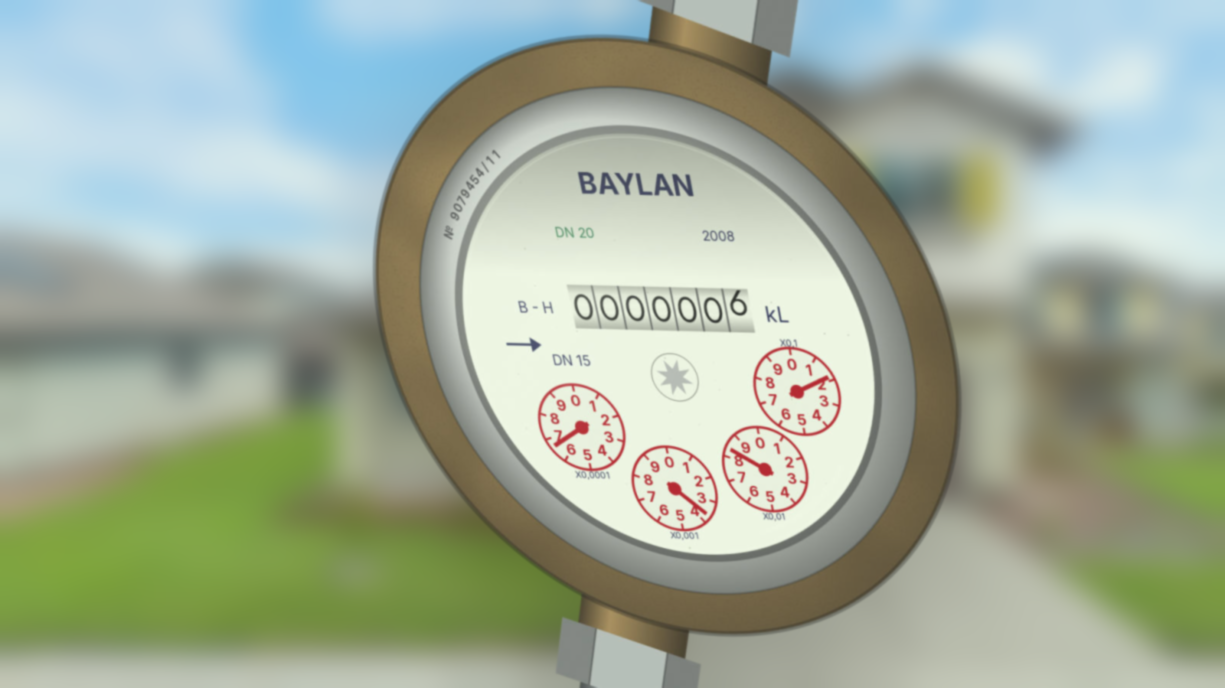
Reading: 6.1836 kL
